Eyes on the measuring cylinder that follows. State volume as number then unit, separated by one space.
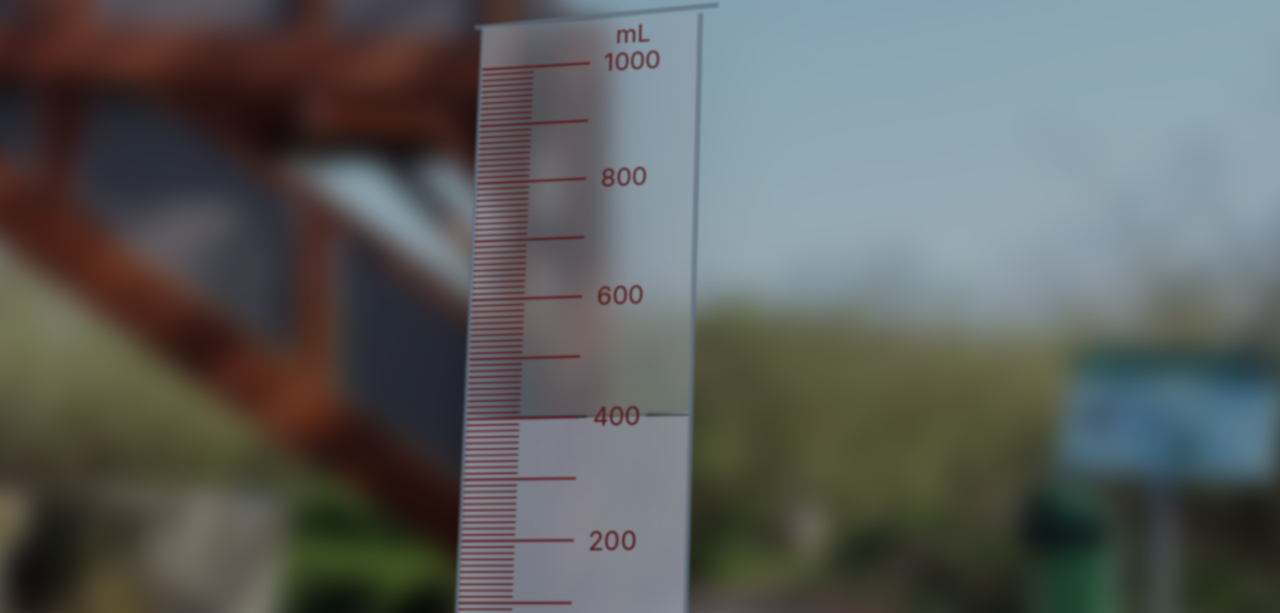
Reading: 400 mL
